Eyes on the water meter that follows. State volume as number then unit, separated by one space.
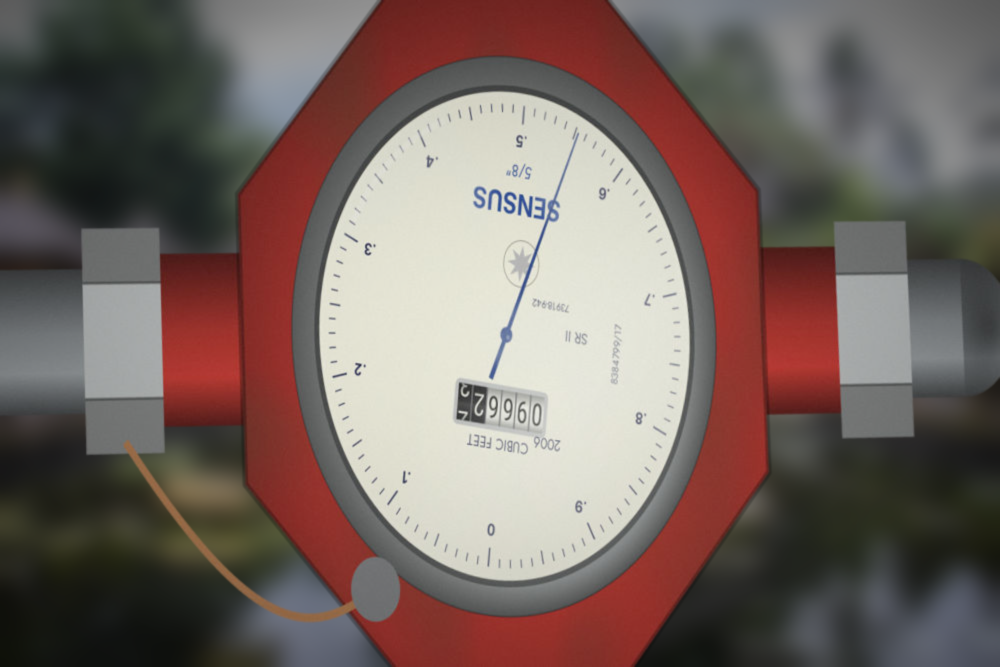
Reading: 96622.55 ft³
